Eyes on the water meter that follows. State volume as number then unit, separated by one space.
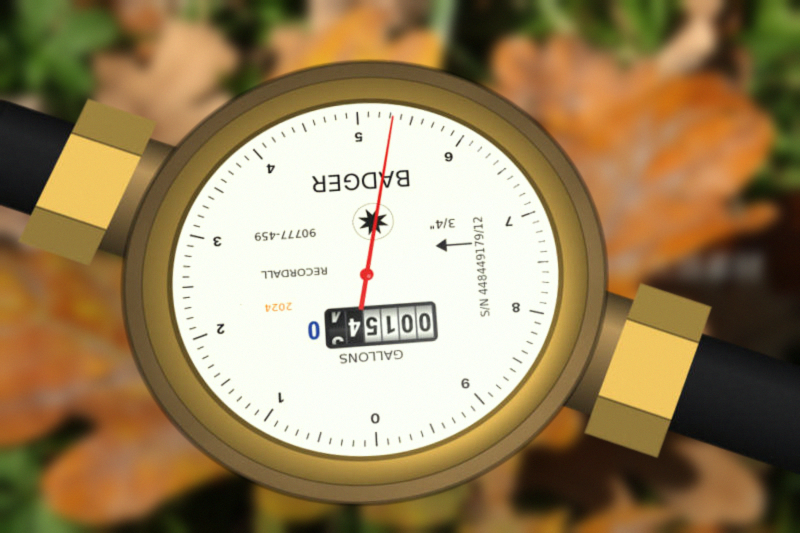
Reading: 15435.3 gal
